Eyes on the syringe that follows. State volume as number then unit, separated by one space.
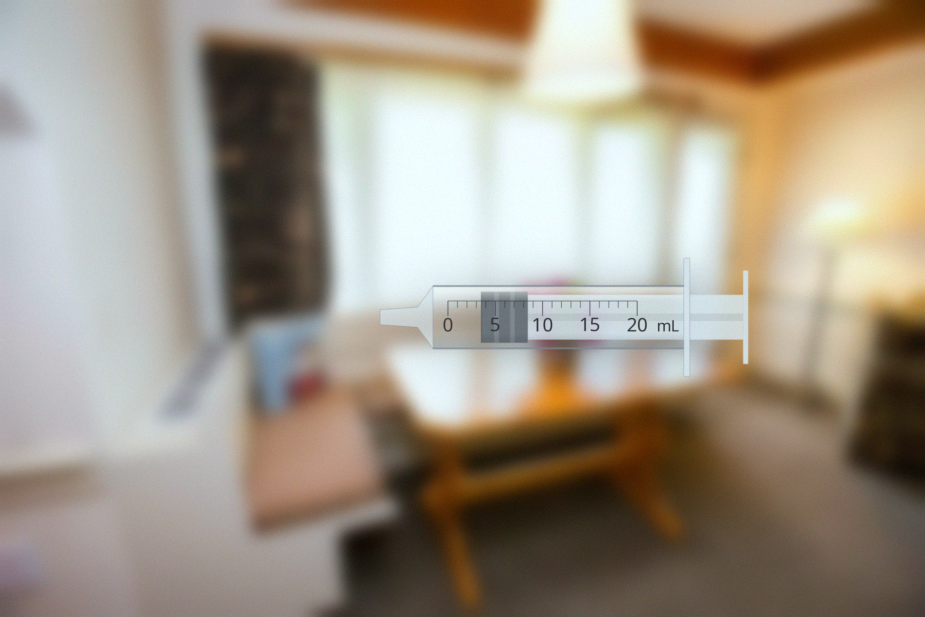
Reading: 3.5 mL
